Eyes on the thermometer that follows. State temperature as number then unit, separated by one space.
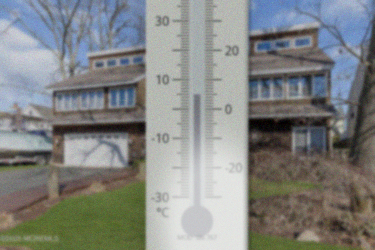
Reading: 5 °C
